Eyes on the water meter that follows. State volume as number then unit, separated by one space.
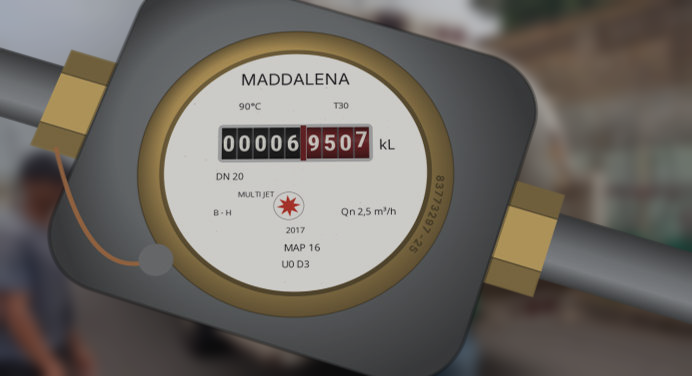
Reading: 6.9507 kL
